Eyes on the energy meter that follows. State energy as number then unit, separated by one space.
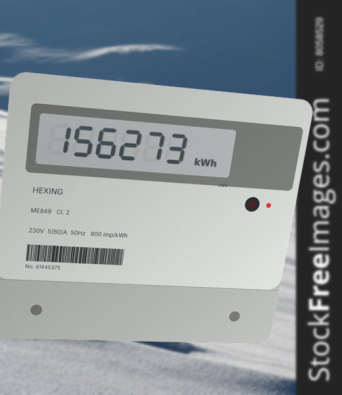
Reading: 156273 kWh
